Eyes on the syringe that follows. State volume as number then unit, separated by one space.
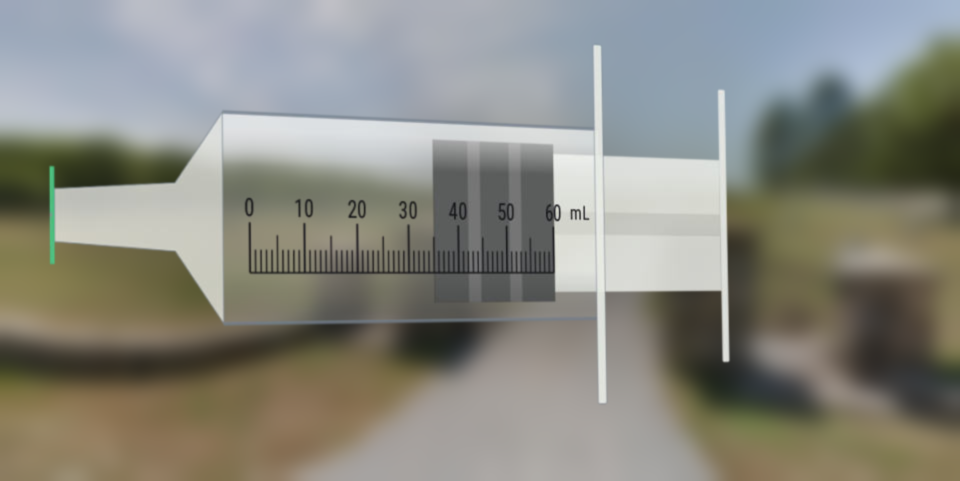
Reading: 35 mL
